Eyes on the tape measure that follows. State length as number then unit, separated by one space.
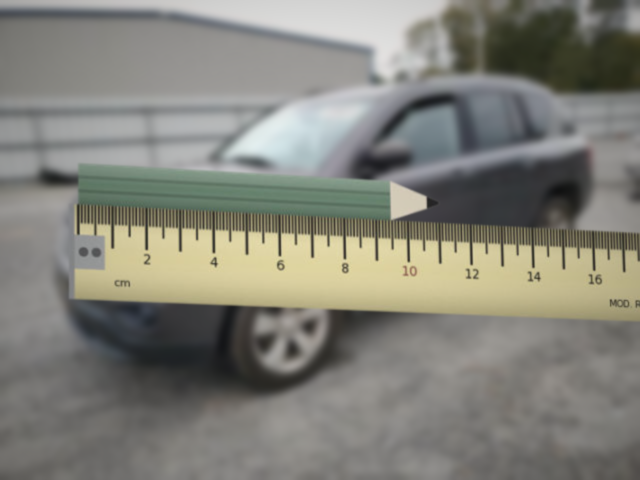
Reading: 11 cm
